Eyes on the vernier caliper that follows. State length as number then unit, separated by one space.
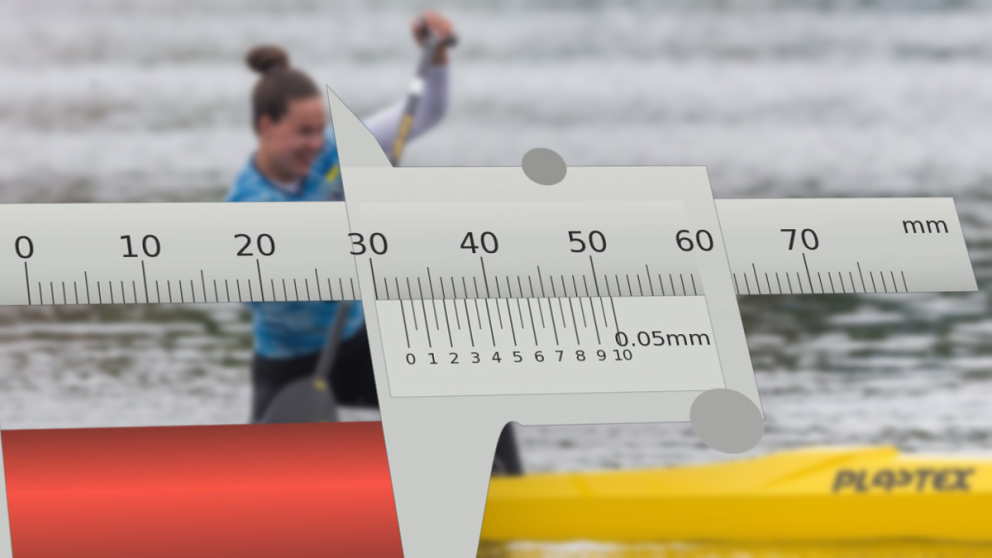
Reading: 32.1 mm
